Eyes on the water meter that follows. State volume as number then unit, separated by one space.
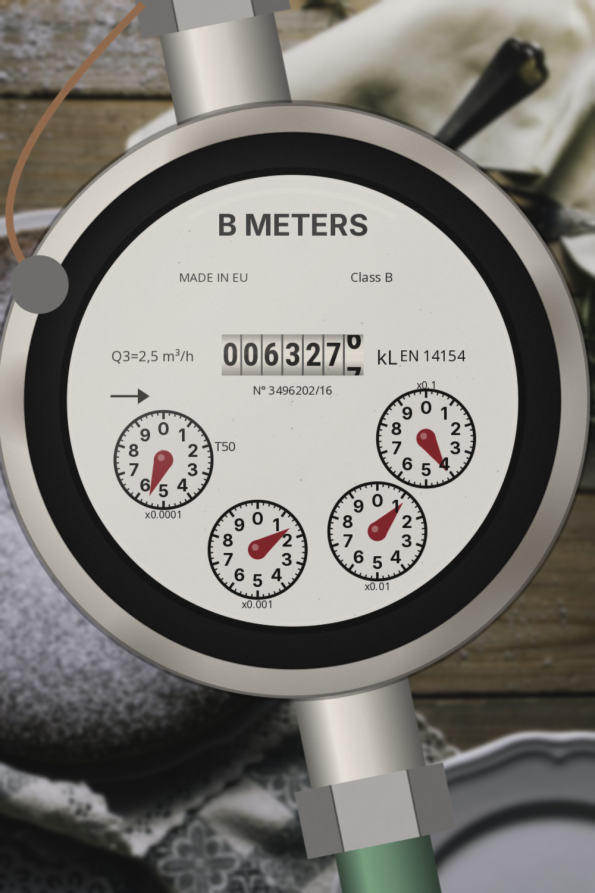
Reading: 63276.4115 kL
